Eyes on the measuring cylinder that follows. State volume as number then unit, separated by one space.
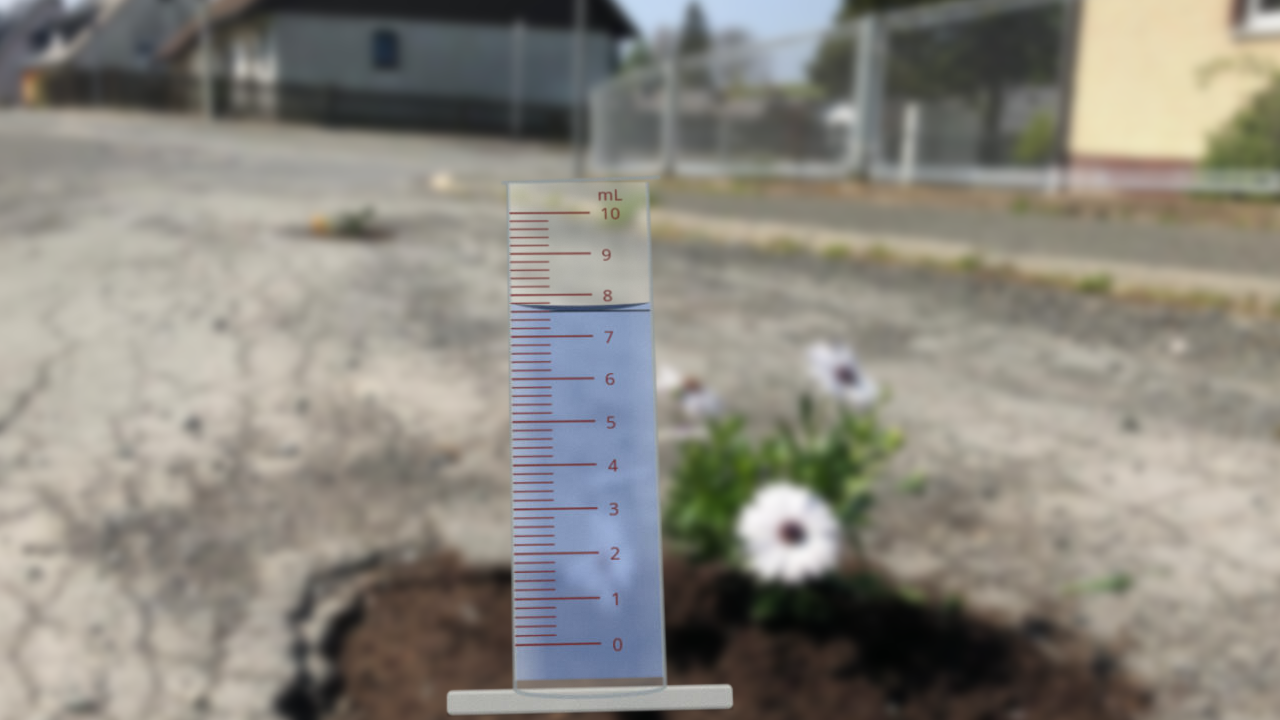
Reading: 7.6 mL
